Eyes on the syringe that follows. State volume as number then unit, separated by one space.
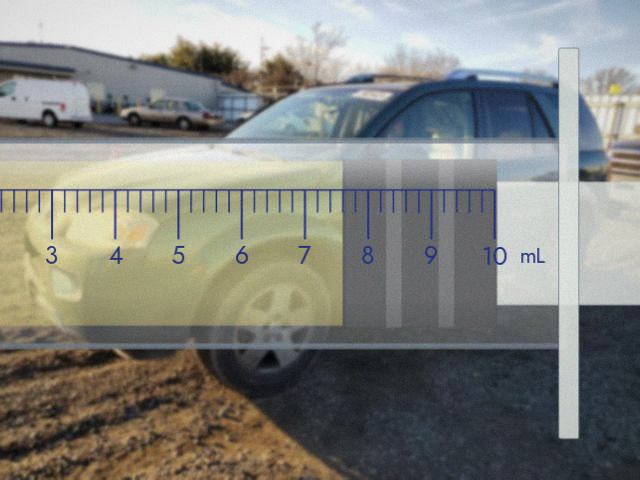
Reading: 7.6 mL
